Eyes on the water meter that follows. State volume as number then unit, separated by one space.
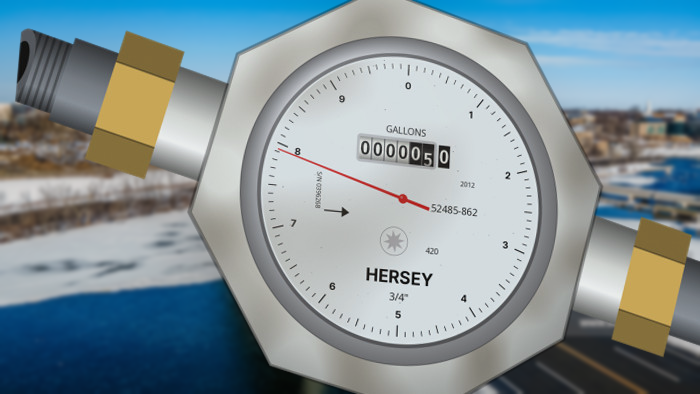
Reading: 47.9 gal
